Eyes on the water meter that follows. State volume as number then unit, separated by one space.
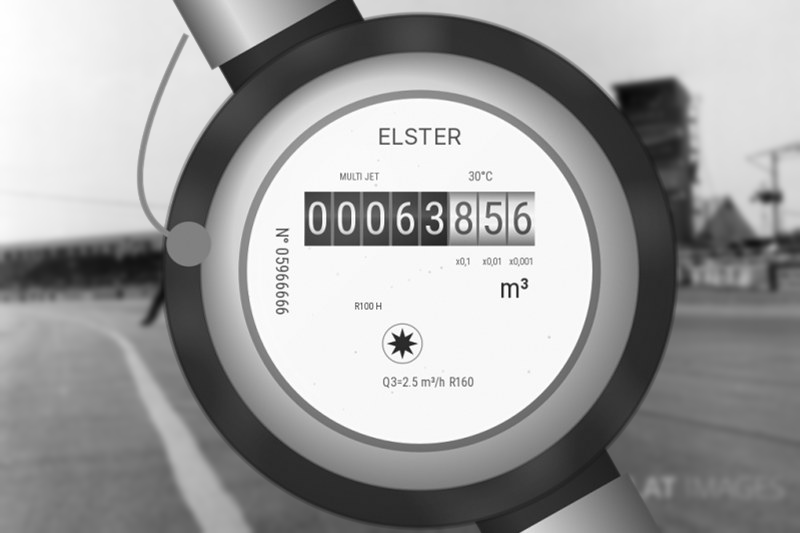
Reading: 63.856 m³
